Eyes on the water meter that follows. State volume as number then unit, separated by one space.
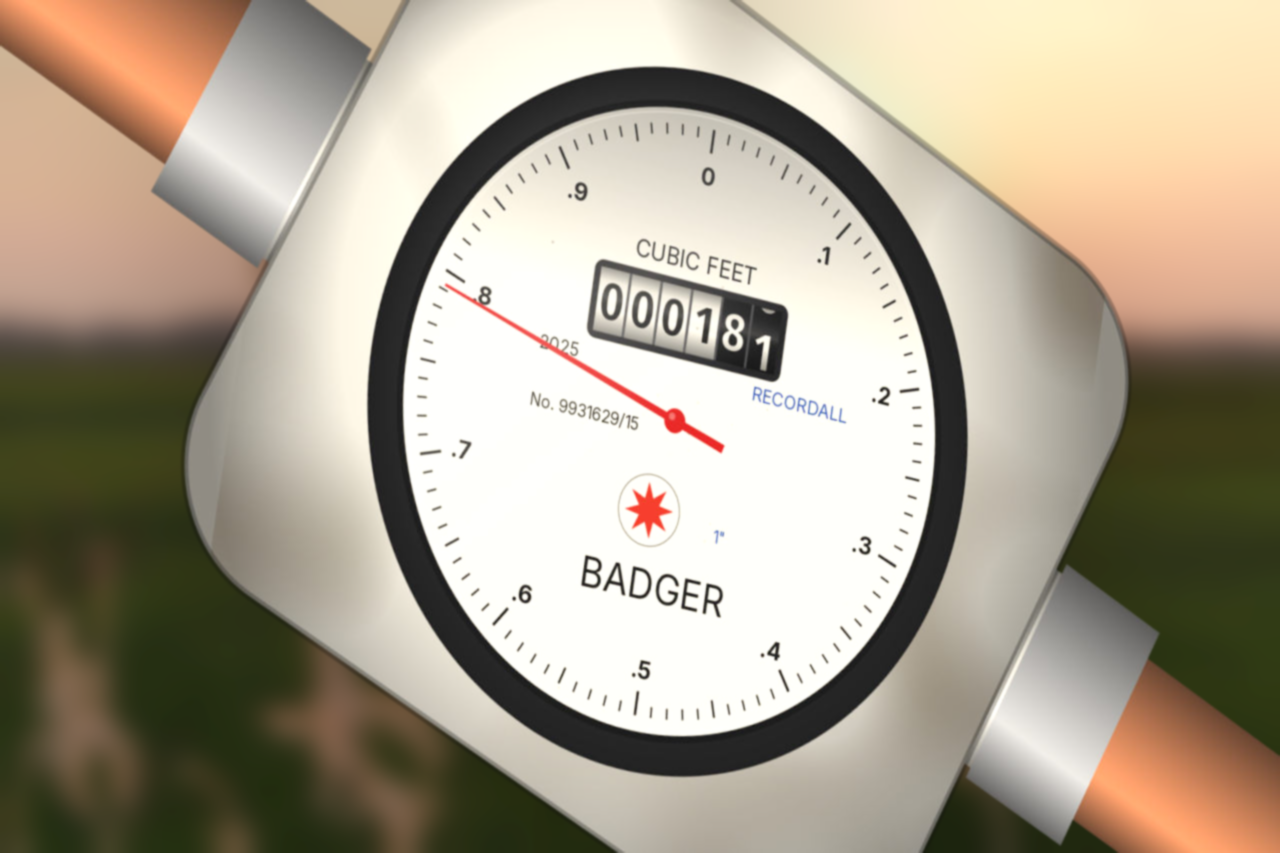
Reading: 180.79 ft³
